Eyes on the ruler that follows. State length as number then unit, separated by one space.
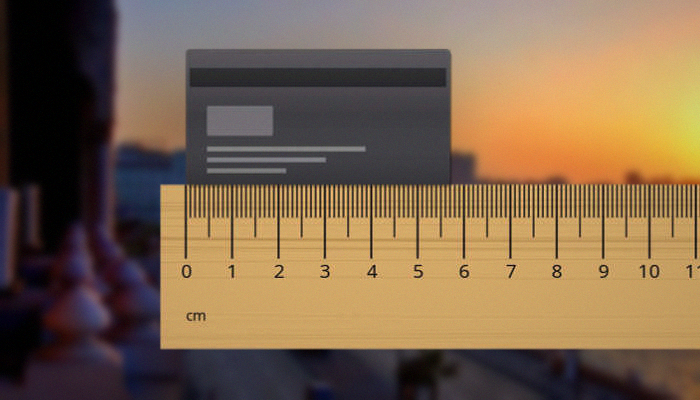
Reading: 5.7 cm
